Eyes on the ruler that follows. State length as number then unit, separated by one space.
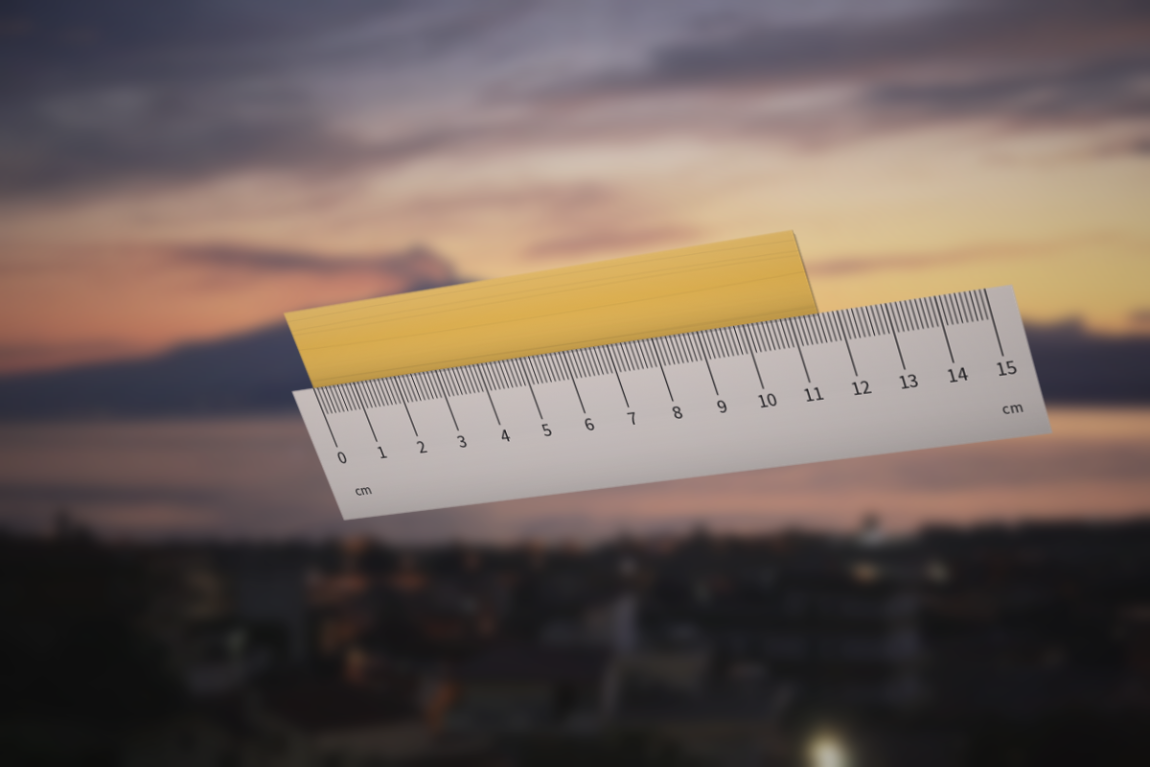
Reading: 11.6 cm
